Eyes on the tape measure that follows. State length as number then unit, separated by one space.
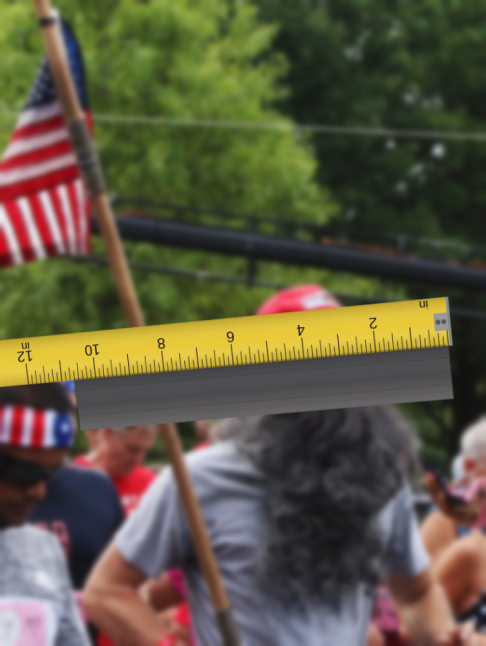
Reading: 10.625 in
